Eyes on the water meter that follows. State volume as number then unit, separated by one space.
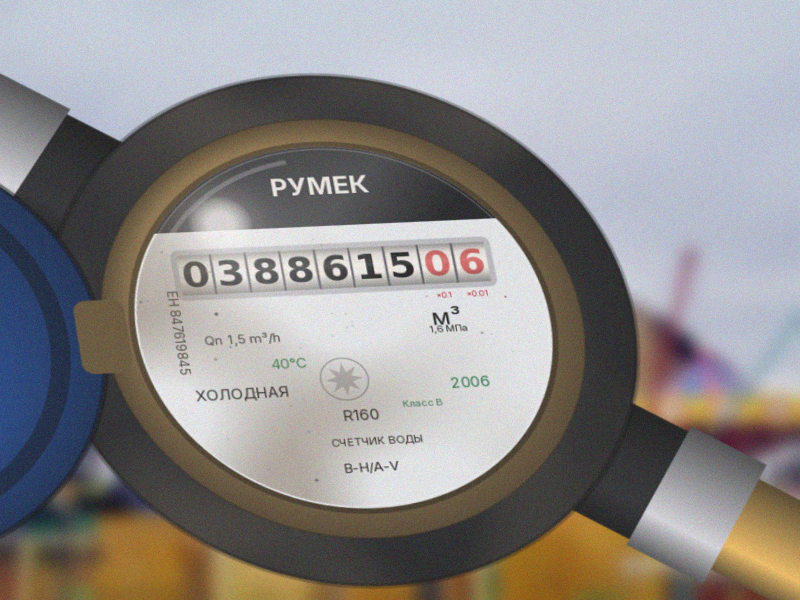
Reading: 388615.06 m³
